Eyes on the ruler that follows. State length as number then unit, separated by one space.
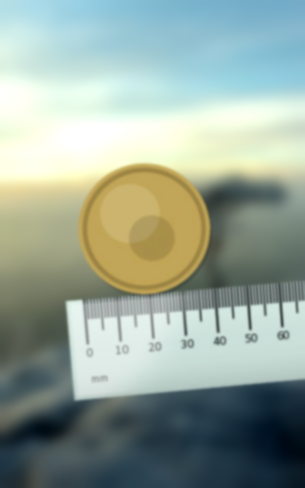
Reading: 40 mm
